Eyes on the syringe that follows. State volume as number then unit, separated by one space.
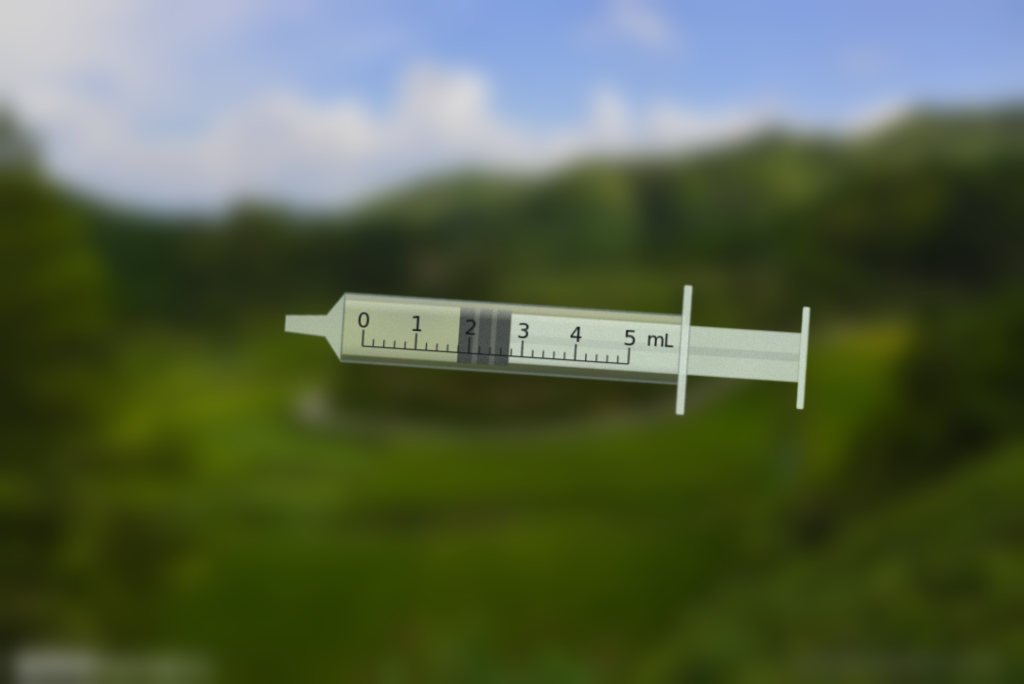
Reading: 1.8 mL
